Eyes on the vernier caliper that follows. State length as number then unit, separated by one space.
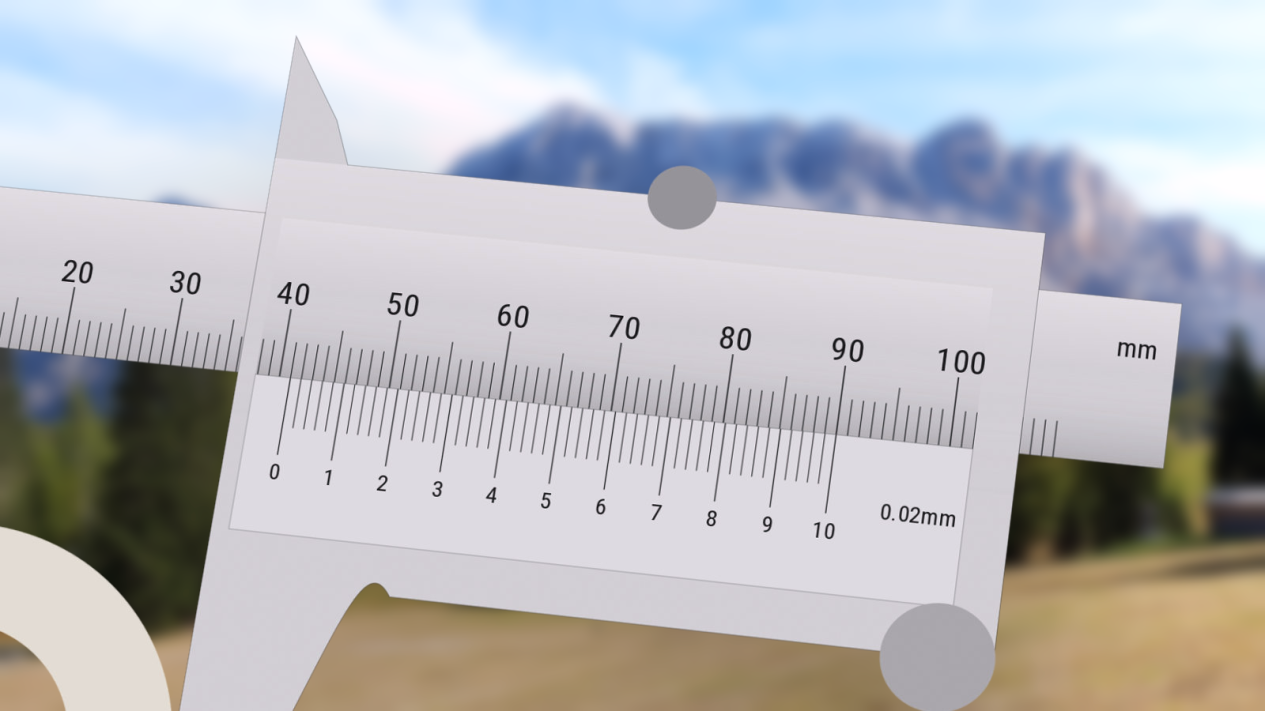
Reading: 41.0 mm
